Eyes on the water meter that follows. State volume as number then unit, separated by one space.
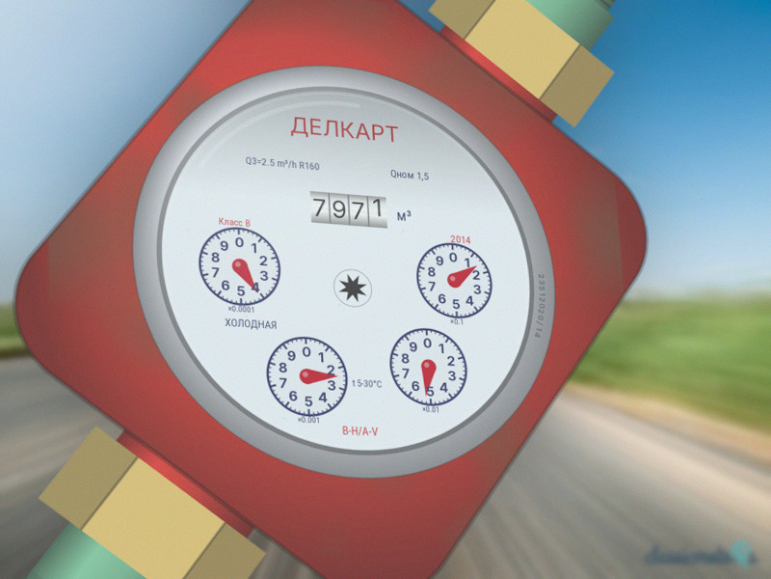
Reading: 7971.1524 m³
